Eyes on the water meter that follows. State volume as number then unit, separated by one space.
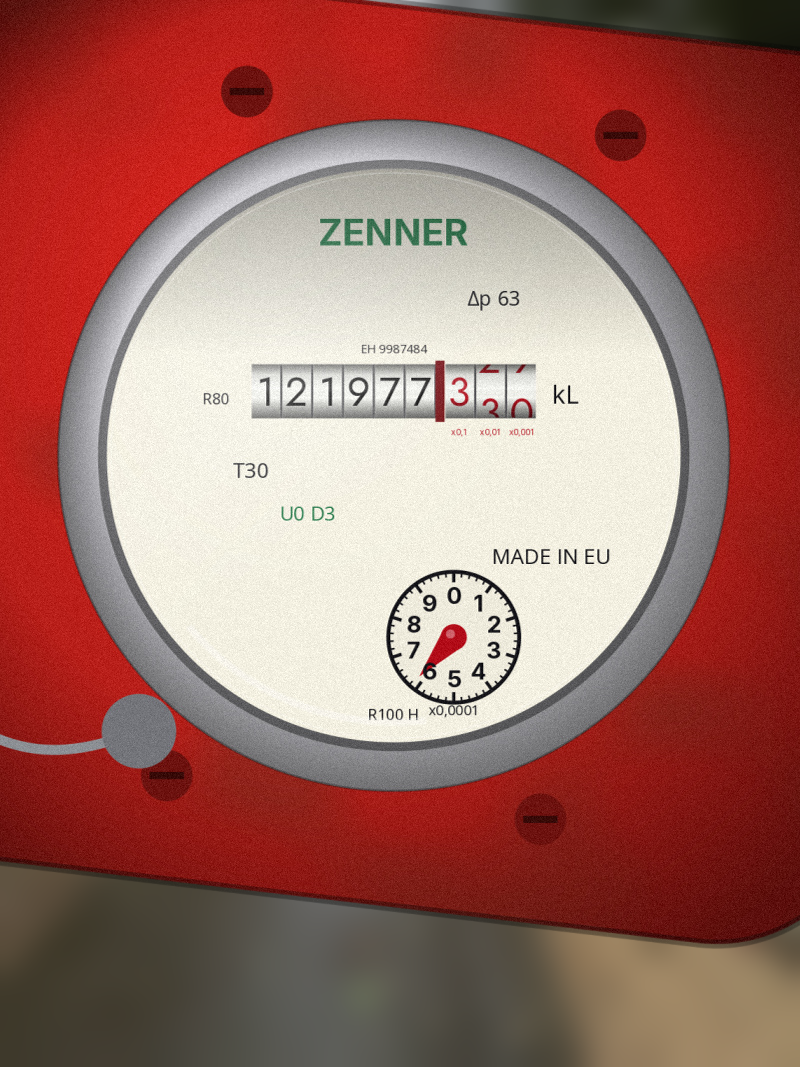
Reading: 121977.3296 kL
